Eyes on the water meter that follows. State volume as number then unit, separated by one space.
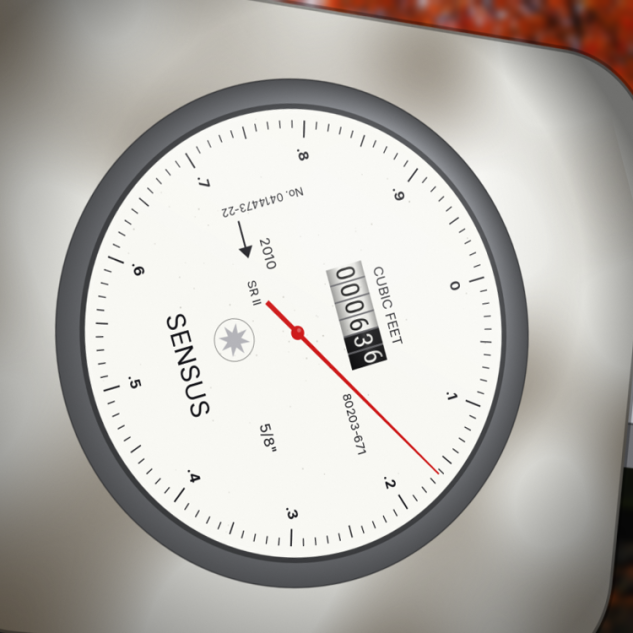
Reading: 636.16 ft³
